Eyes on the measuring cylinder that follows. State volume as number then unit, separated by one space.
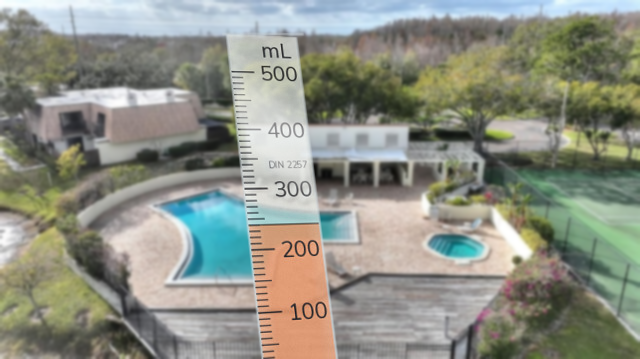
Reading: 240 mL
